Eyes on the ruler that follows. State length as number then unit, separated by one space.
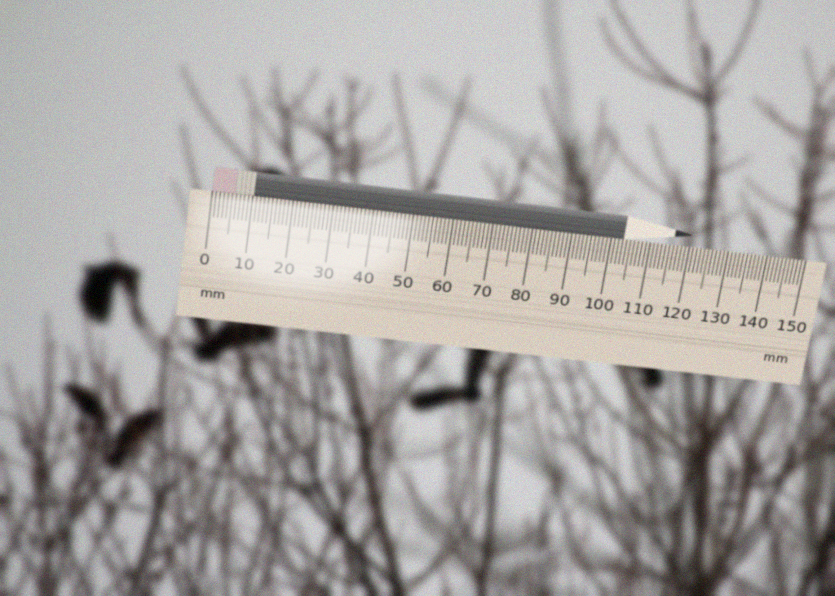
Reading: 120 mm
